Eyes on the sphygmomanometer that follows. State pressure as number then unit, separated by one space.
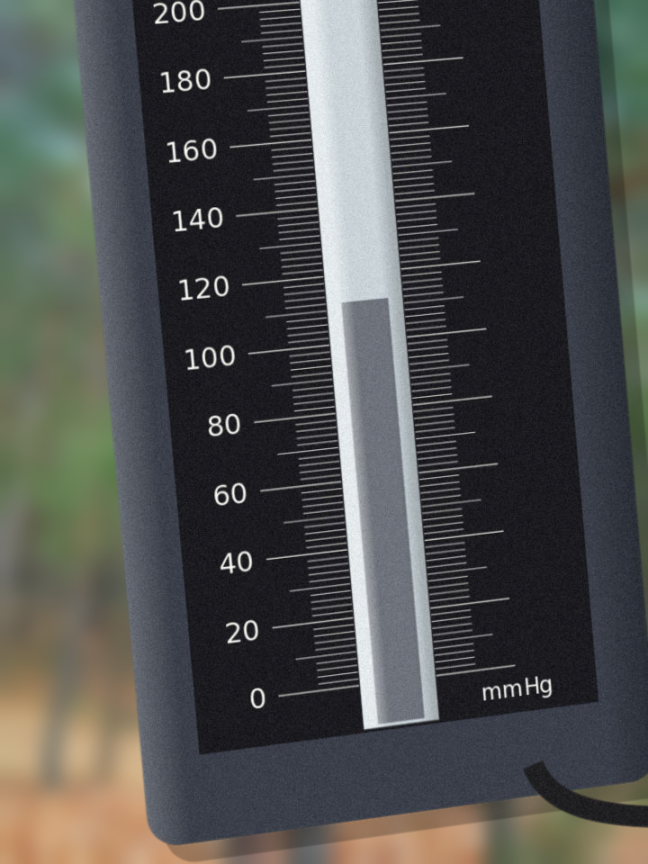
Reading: 112 mmHg
